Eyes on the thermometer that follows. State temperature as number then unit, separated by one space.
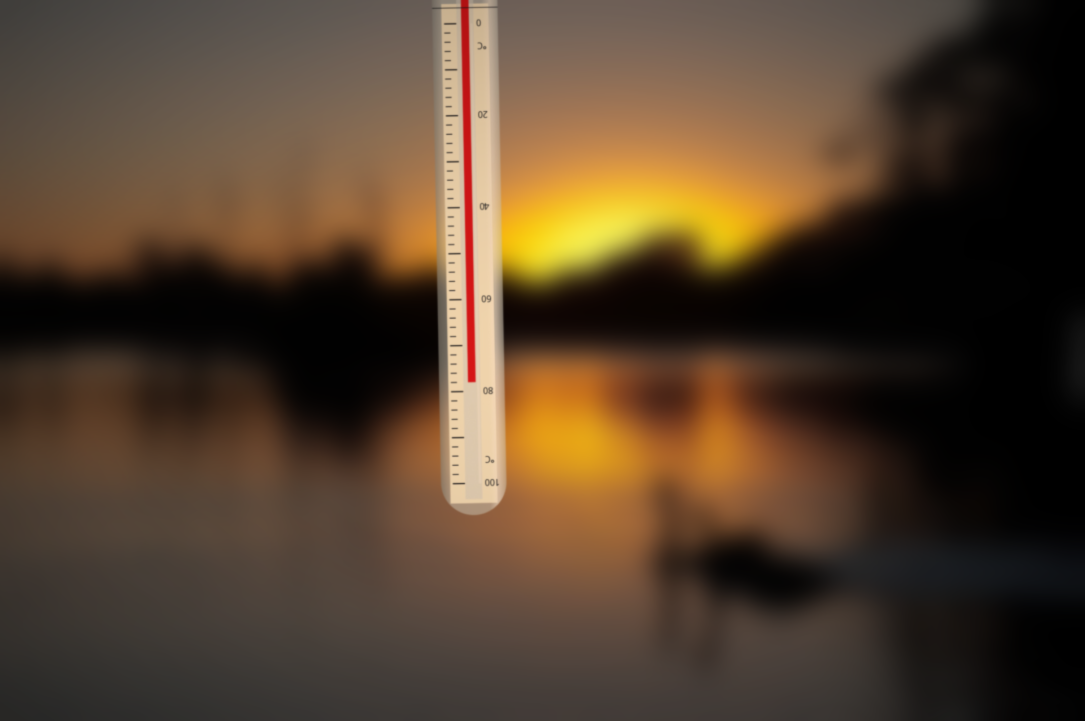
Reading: 78 °C
